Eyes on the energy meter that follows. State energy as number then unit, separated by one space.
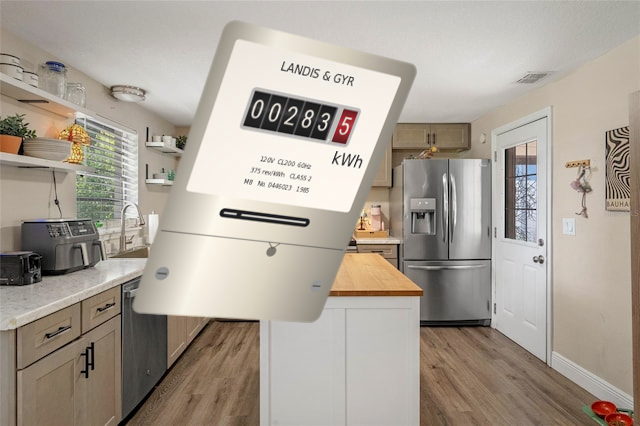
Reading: 283.5 kWh
